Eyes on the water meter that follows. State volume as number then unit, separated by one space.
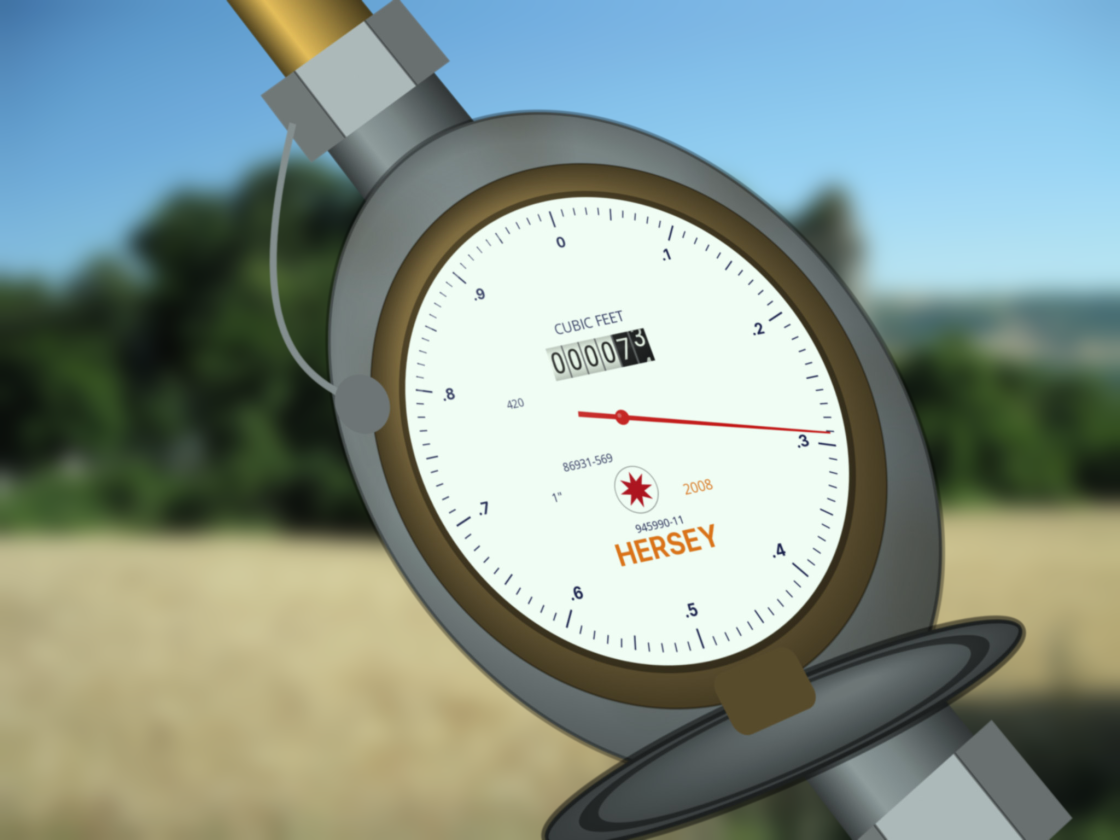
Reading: 73.29 ft³
